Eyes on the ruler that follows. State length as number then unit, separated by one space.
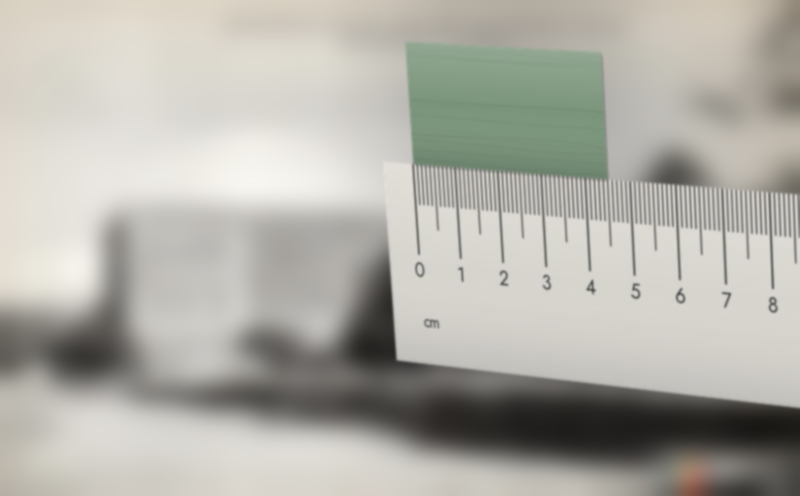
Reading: 4.5 cm
